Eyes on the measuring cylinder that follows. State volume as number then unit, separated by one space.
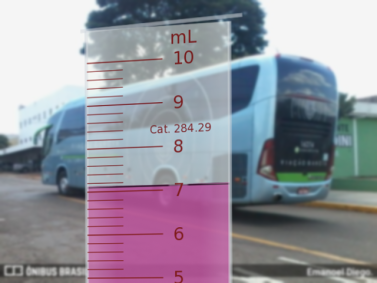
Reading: 7.1 mL
